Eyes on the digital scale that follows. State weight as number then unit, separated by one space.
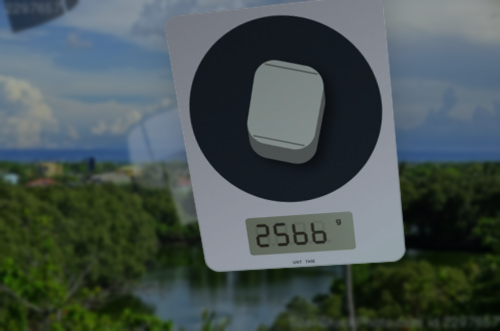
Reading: 2566 g
